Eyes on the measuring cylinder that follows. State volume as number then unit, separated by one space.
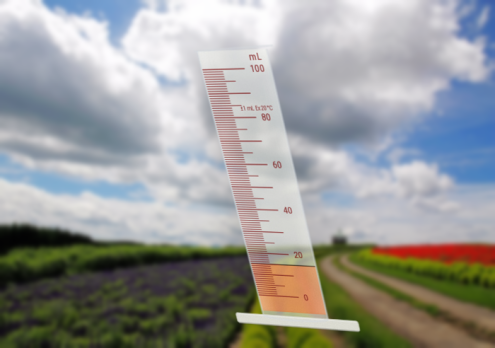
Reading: 15 mL
